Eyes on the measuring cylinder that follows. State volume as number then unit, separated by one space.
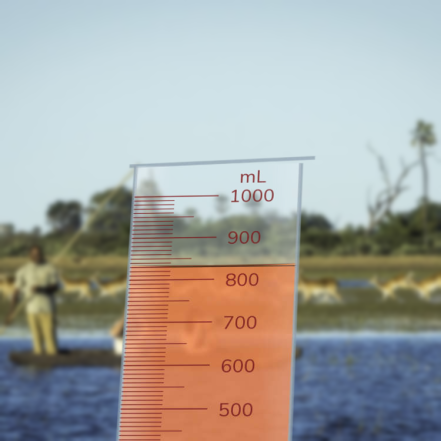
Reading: 830 mL
